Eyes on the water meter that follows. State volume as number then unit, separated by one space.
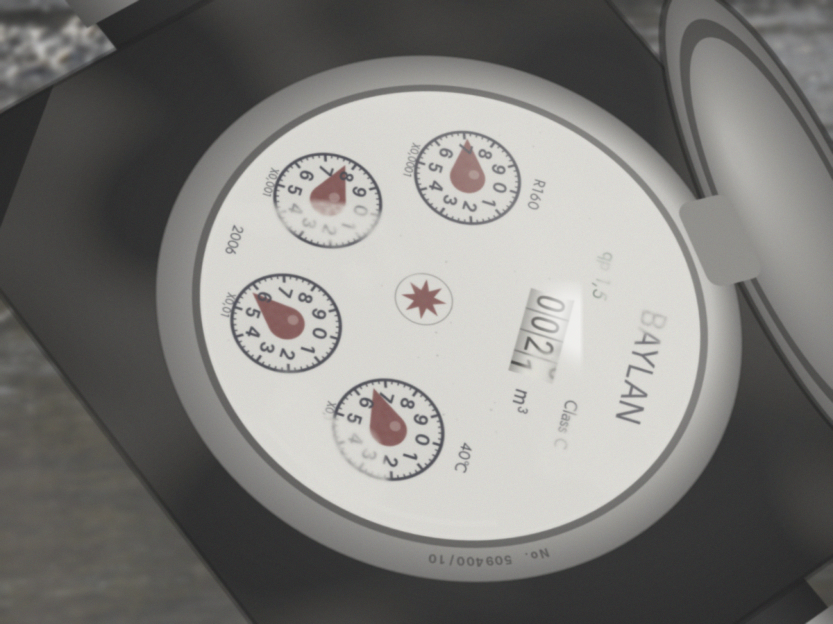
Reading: 20.6577 m³
